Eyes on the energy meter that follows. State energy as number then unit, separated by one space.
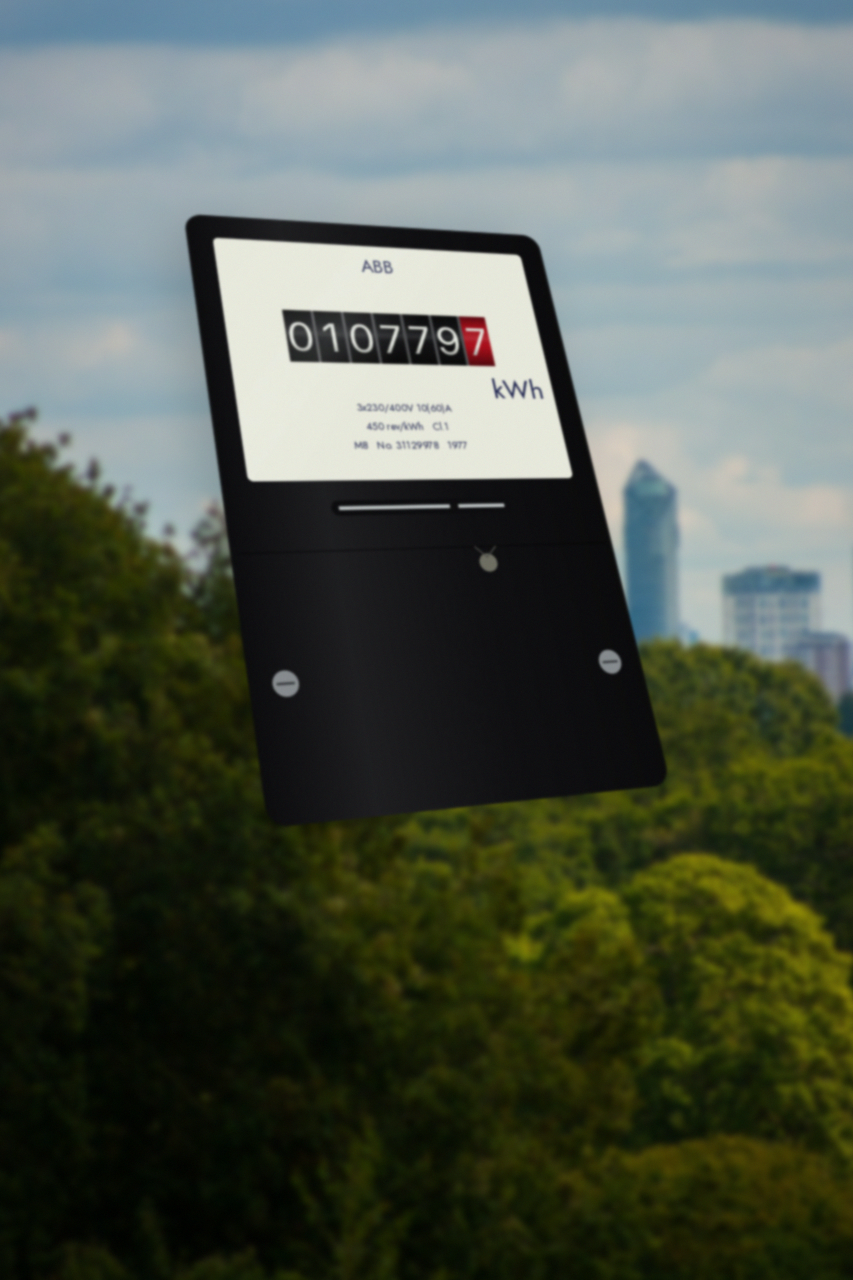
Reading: 10779.7 kWh
